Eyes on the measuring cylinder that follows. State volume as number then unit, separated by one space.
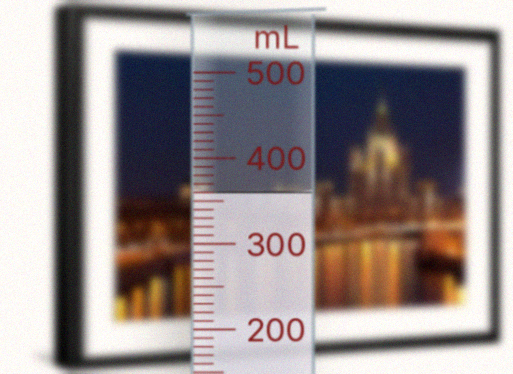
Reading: 360 mL
